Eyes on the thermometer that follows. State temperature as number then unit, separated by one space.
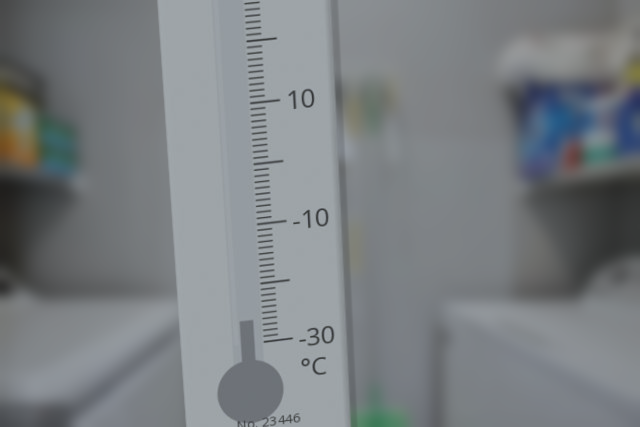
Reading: -26 °C
